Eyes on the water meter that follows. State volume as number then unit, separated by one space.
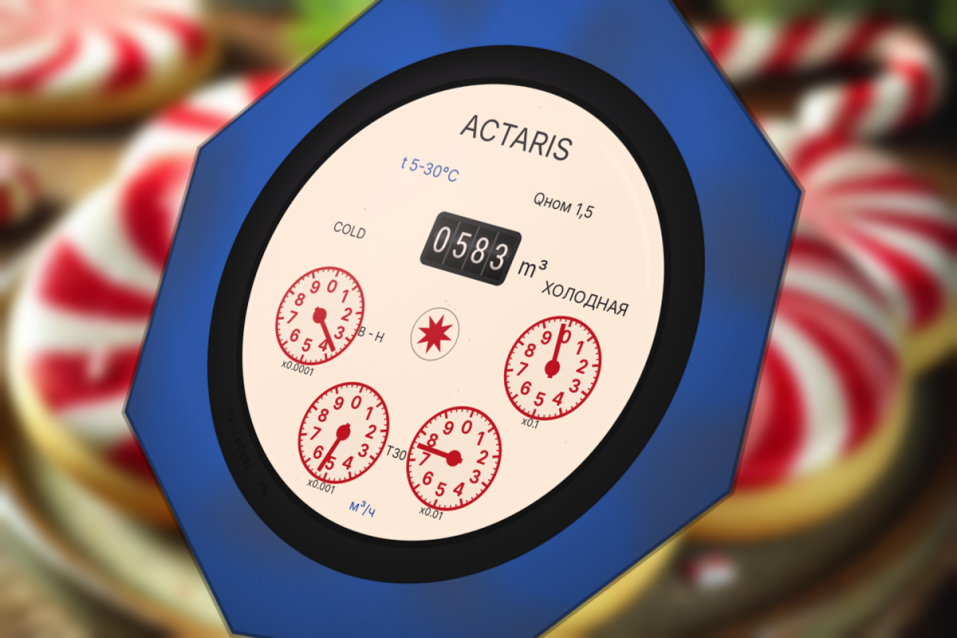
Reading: 582.9753 m³
